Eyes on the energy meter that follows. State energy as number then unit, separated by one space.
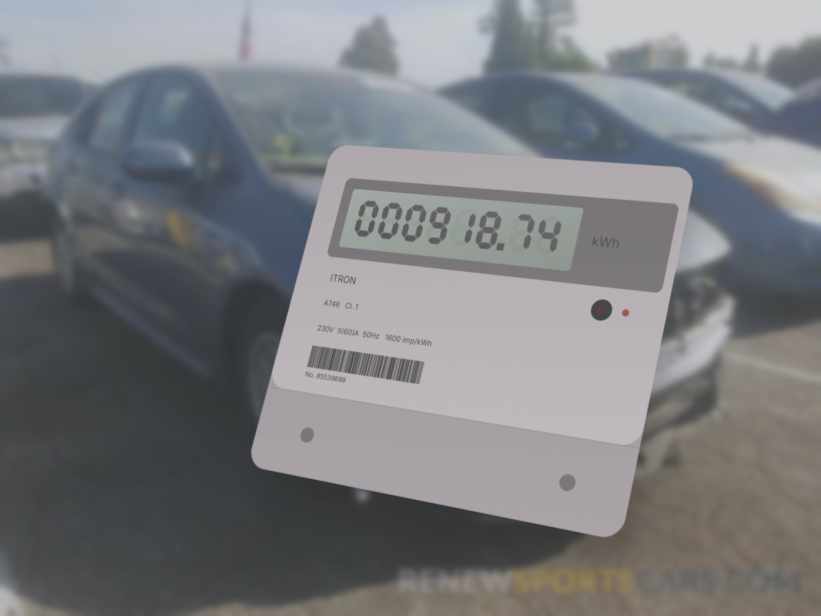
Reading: 918.74 kWh
